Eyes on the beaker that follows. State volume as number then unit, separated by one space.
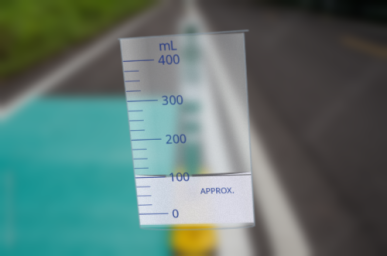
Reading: 100 mL
